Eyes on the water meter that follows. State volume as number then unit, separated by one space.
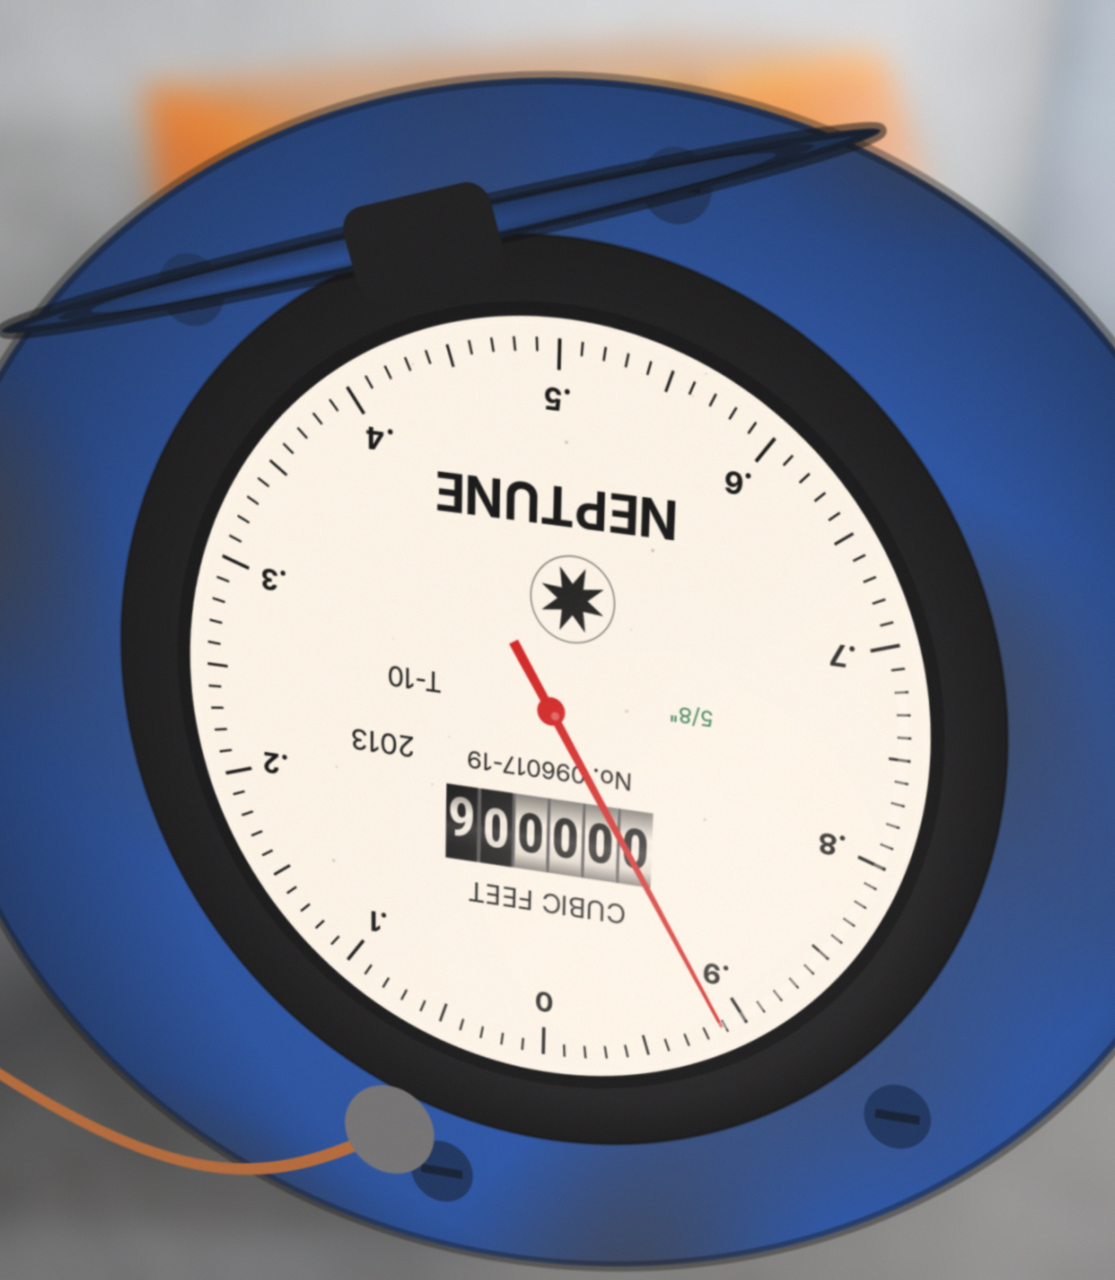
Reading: 5.91 ft³
